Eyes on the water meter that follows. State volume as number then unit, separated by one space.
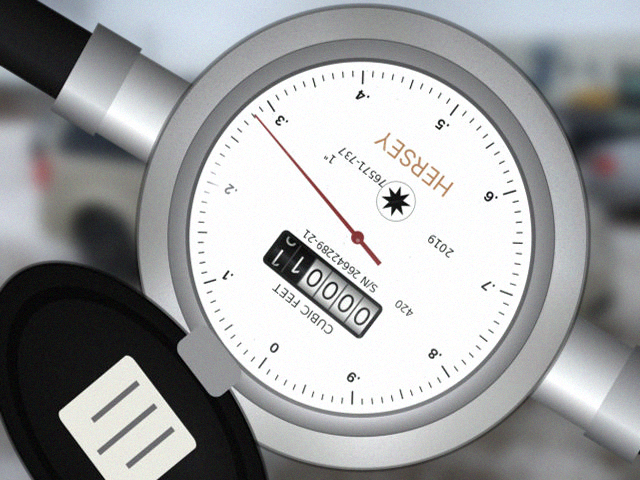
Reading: 11.28 ft³
